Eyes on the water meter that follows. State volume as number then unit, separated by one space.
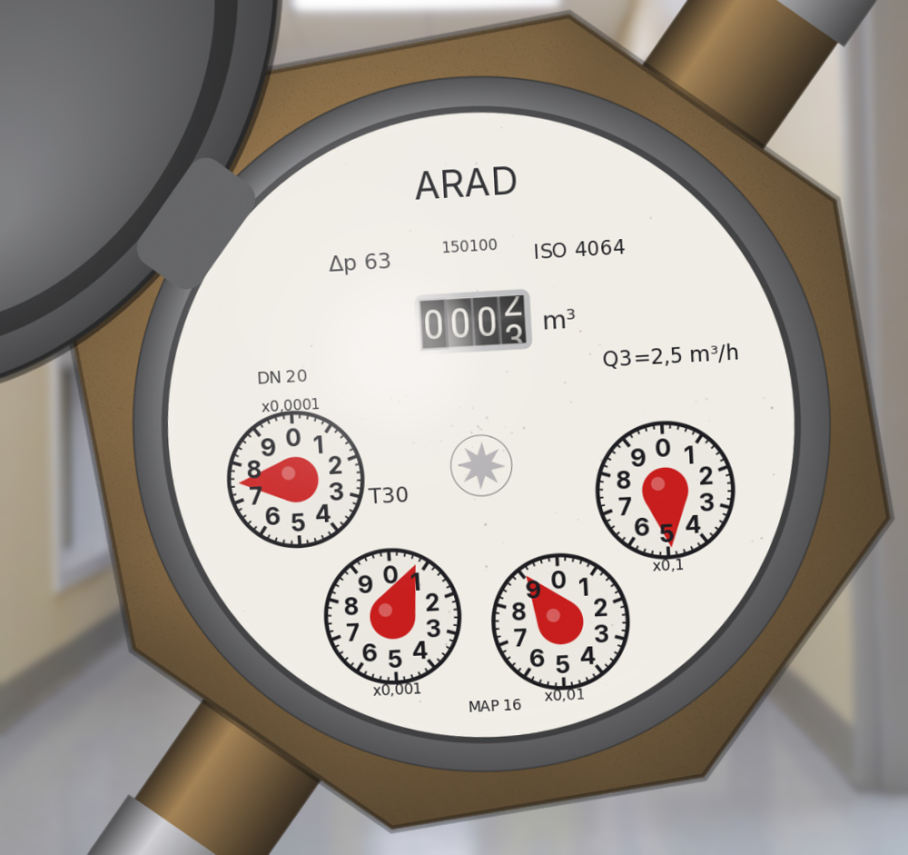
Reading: 2.4907 m³
